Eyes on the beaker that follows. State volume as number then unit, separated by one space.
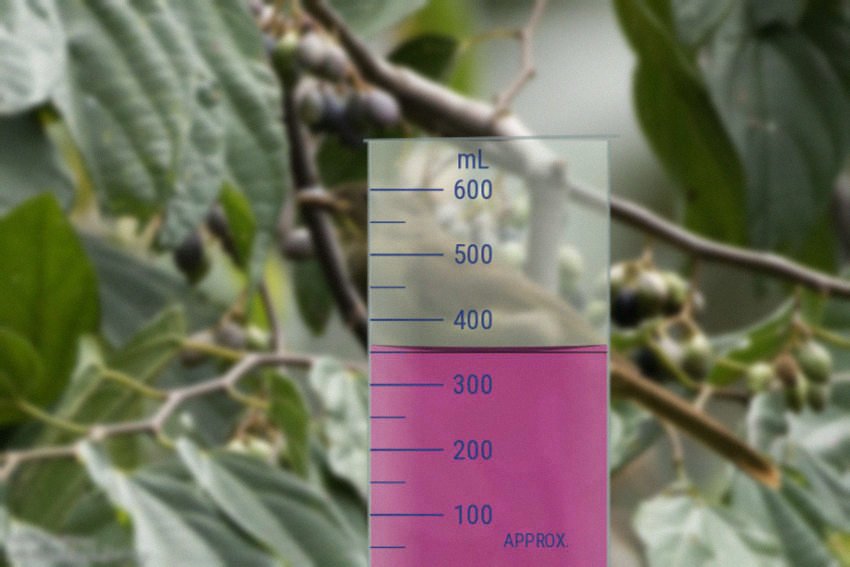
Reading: 350 mL
